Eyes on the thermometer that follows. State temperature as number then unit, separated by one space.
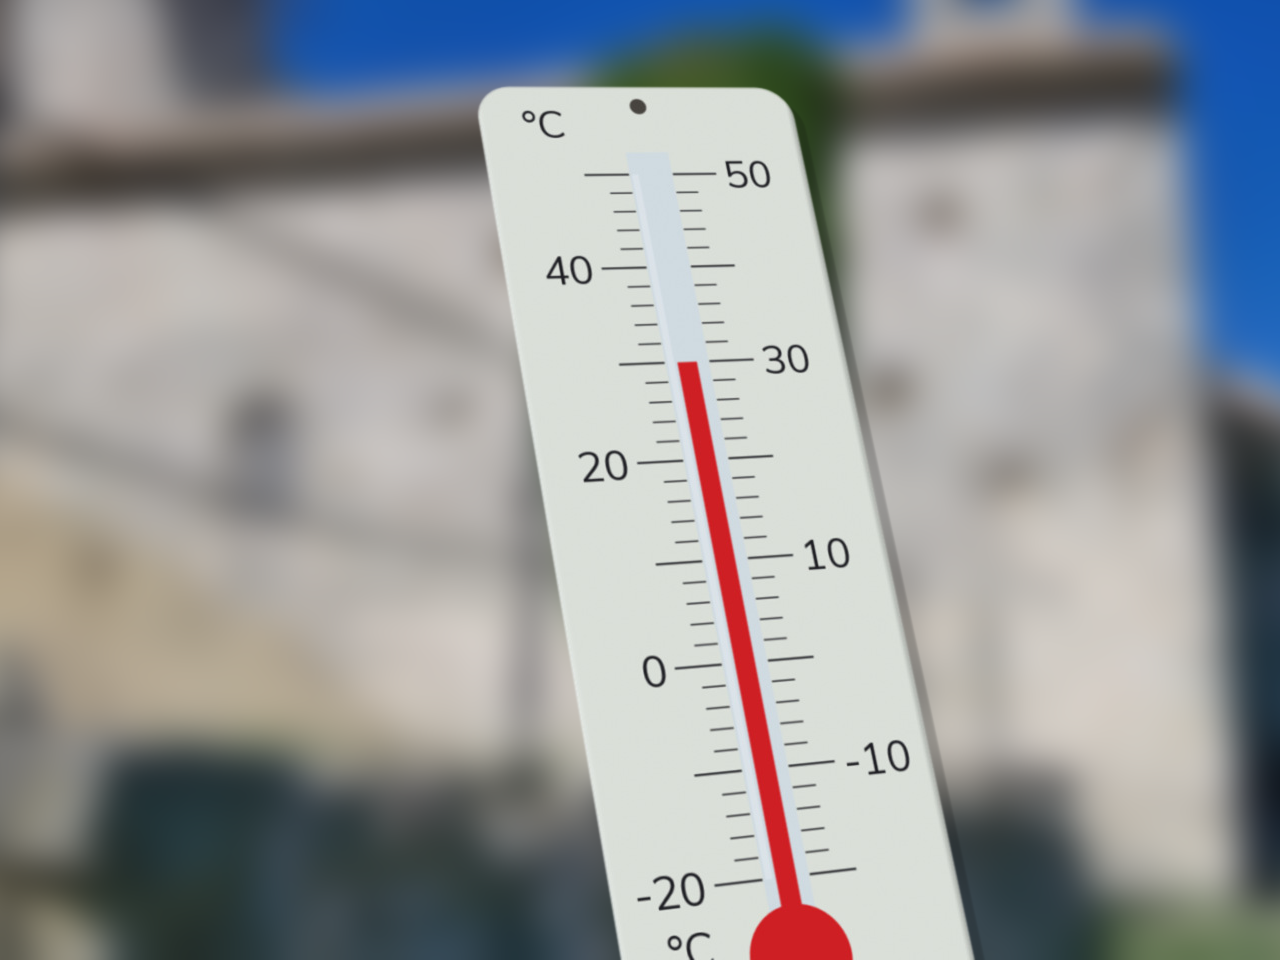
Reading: 30 °C
